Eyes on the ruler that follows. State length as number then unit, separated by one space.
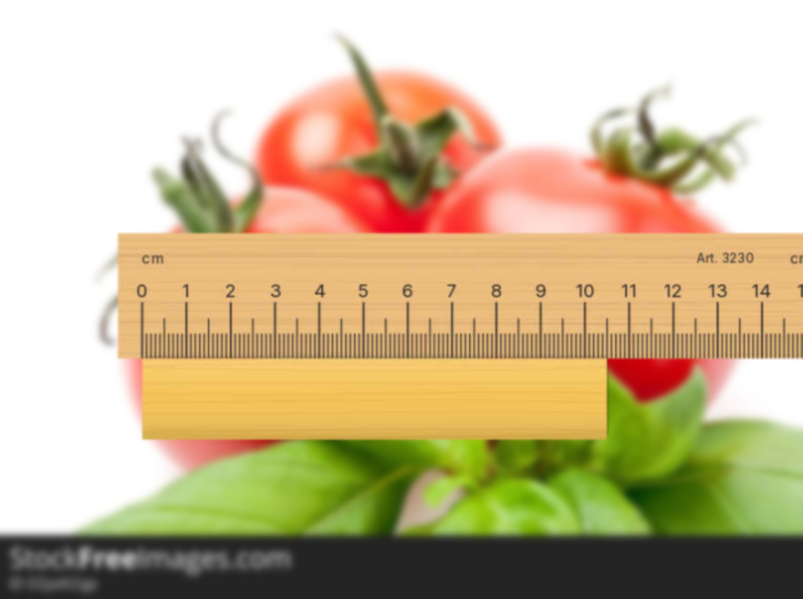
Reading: 10.5 cm
